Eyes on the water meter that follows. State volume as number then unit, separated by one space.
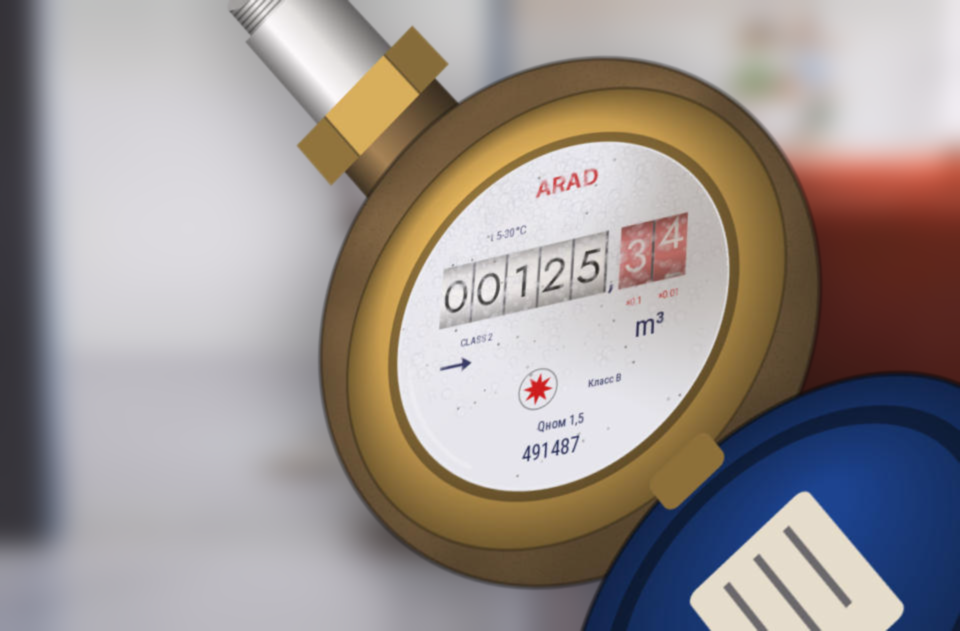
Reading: 125.34 m³
